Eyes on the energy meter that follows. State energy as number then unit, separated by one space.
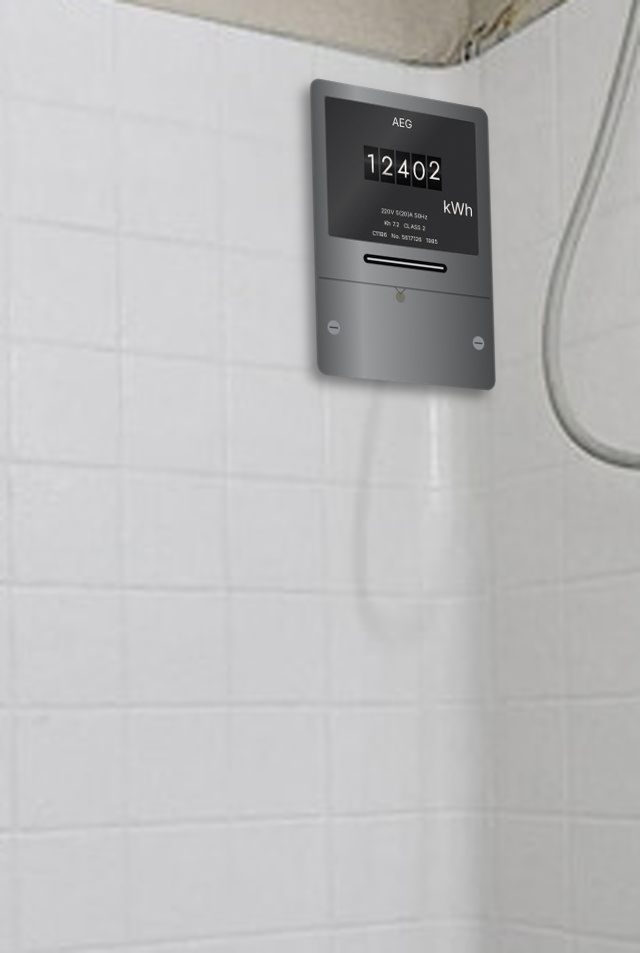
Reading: 12402 kWh
